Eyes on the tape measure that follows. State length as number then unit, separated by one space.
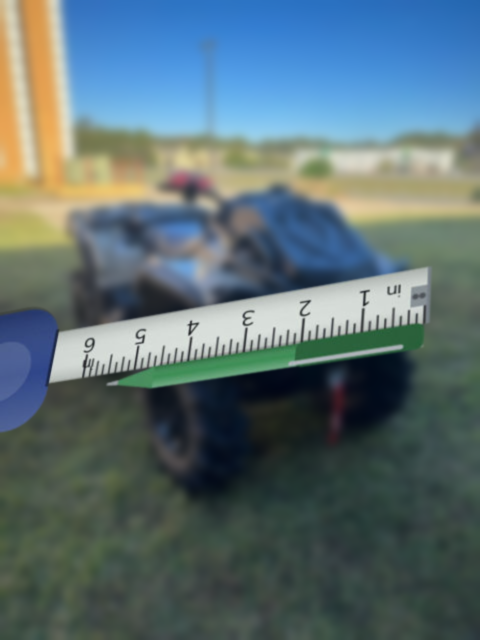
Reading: 5.5 in
